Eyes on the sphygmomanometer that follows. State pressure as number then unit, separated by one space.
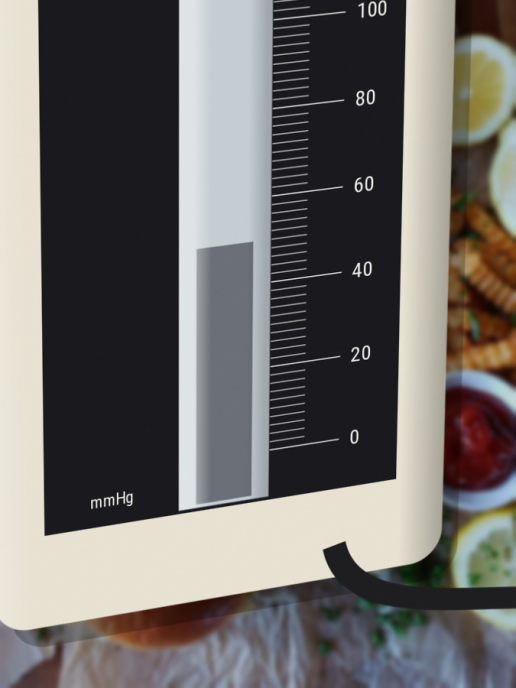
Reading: 50 mmHg
